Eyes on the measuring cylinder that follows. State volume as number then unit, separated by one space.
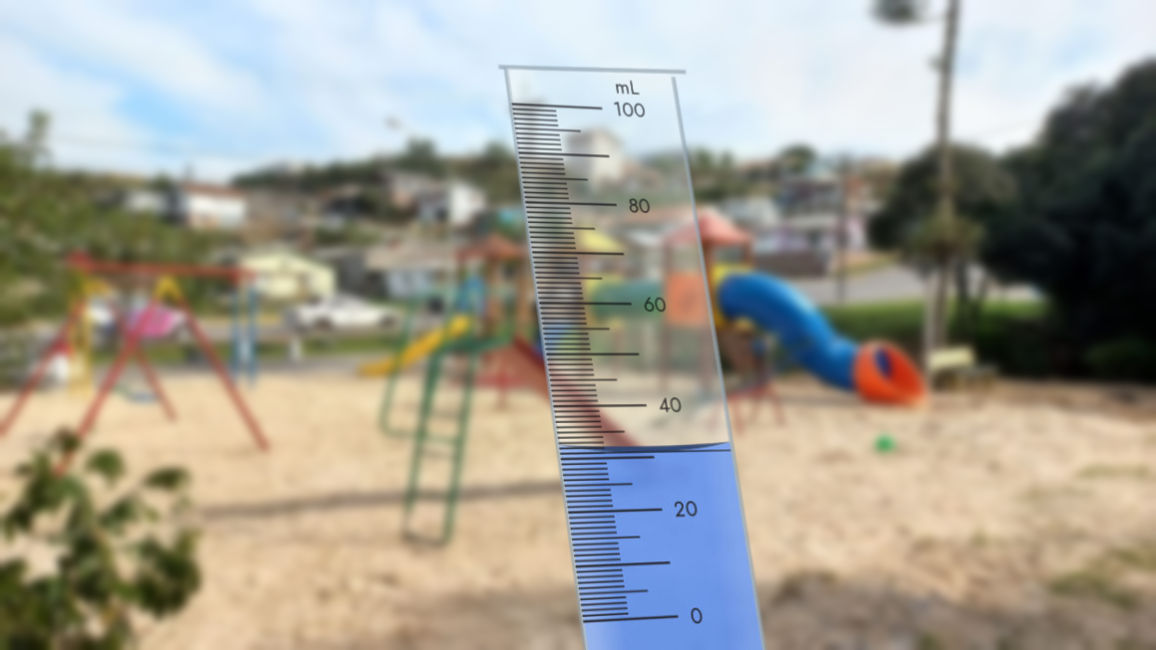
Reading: 31 mL
